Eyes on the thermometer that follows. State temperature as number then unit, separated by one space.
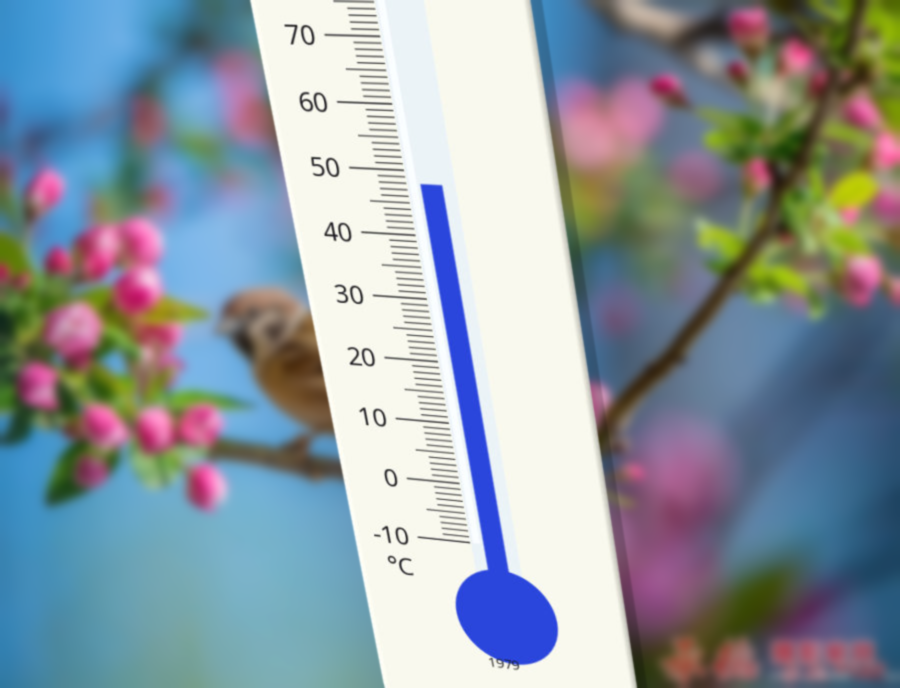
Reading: 48 °C
